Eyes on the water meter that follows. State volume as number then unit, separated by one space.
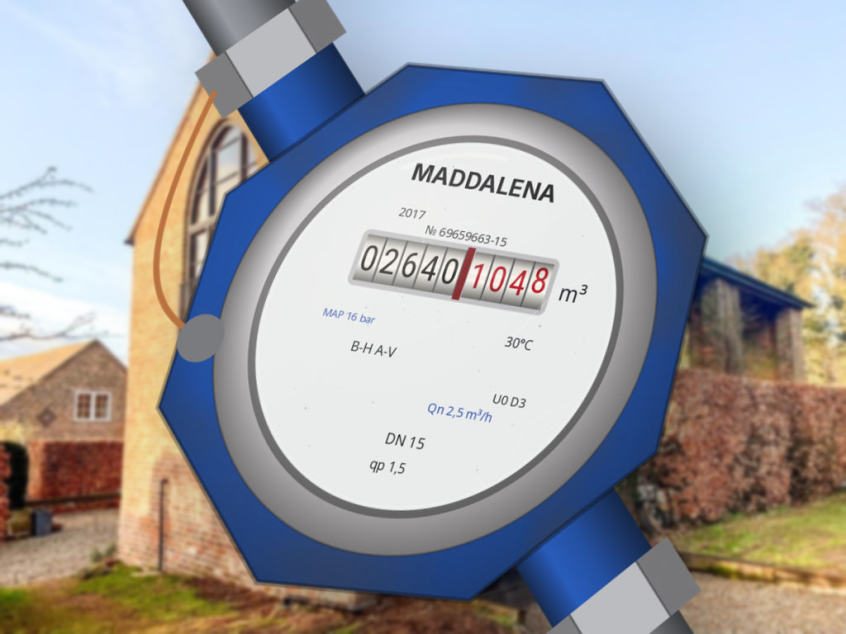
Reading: 2640.1048 m³
